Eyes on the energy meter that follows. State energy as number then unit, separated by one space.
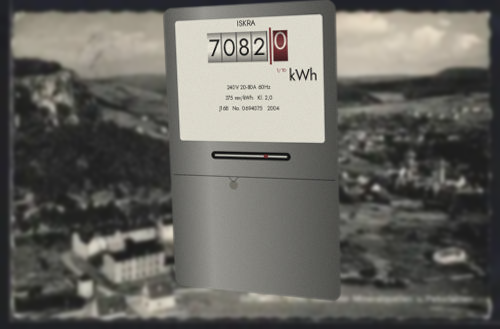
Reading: 7082.0 kWh
